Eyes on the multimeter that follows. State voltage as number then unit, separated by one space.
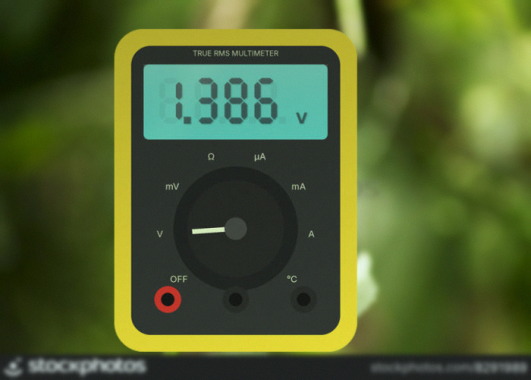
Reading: 1.386 V
